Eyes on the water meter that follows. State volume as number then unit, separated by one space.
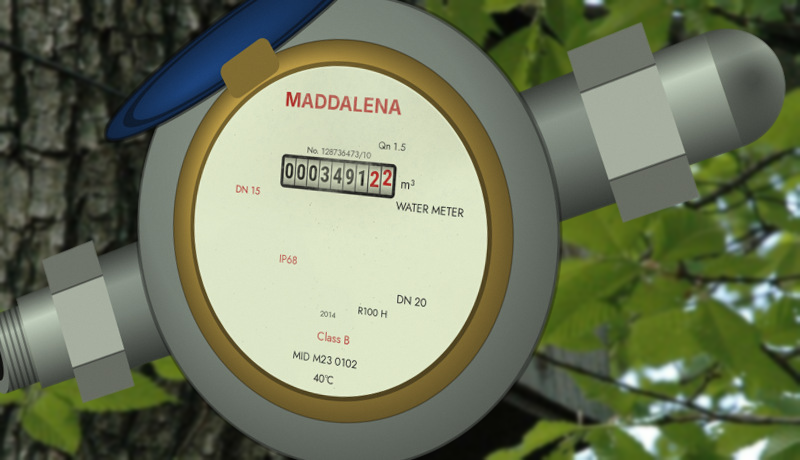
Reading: 3491.22 m³
